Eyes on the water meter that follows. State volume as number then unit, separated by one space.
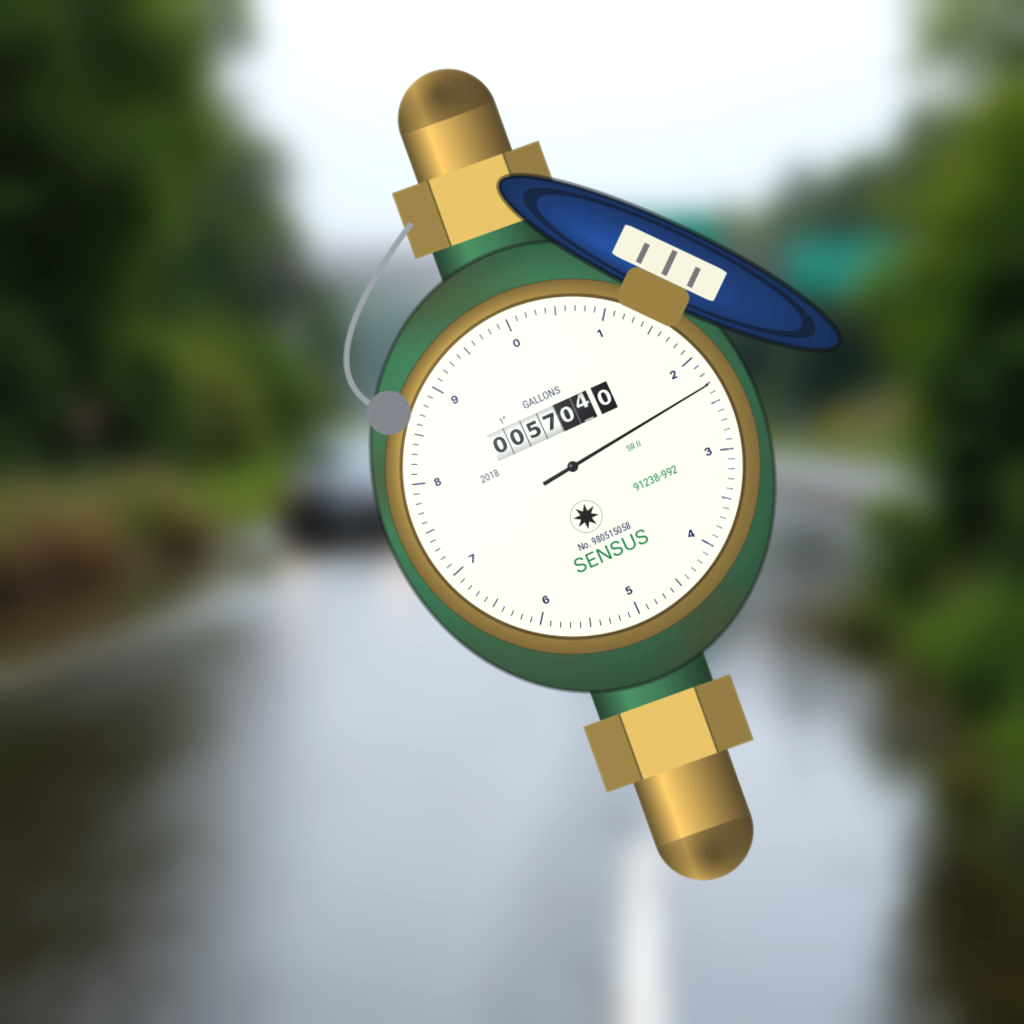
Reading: 57042.3 gal
